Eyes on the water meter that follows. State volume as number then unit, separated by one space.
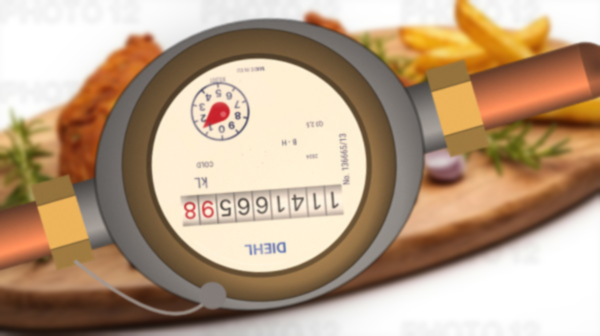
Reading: 1141665.981 kL
